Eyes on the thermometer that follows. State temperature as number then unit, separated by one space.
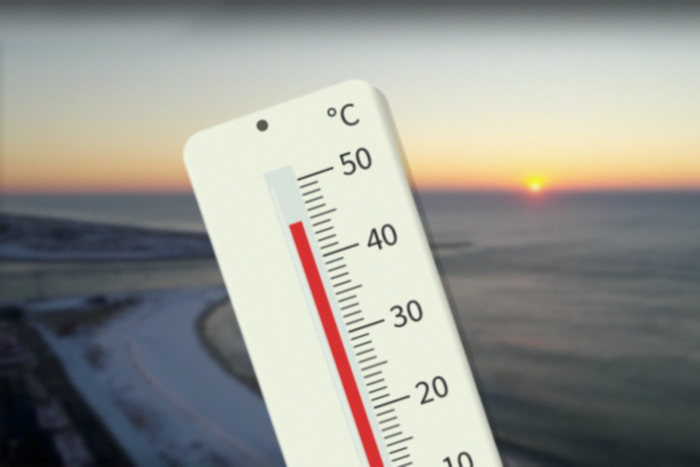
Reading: 45 °C
